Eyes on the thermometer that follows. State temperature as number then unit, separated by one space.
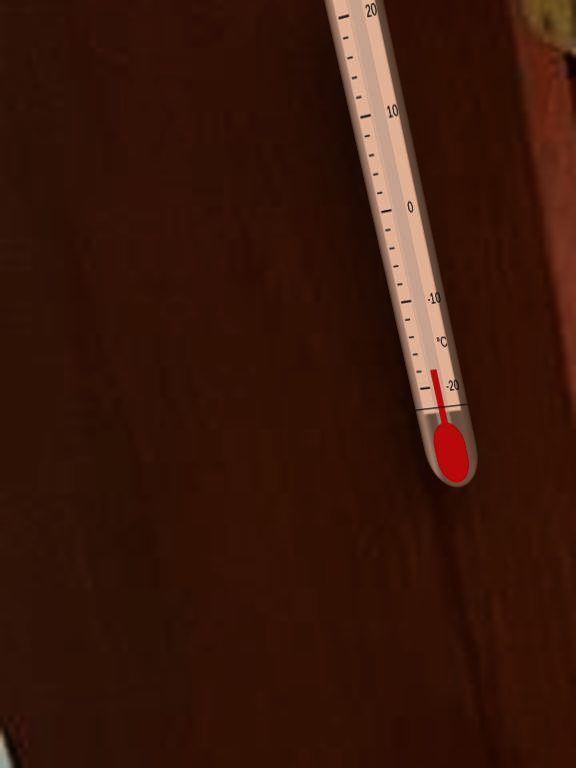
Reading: -18 °C
